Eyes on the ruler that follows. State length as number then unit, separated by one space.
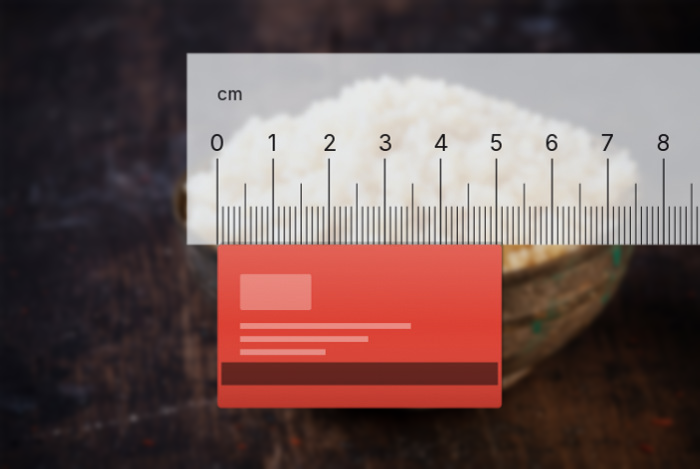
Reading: 5.1 cm
